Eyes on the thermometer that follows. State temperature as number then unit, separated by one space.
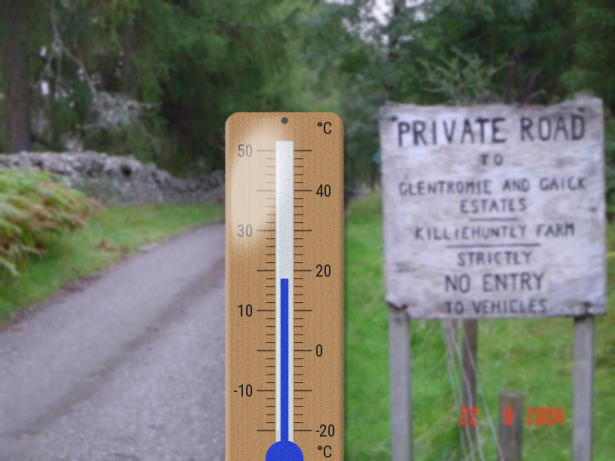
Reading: 18 °C
